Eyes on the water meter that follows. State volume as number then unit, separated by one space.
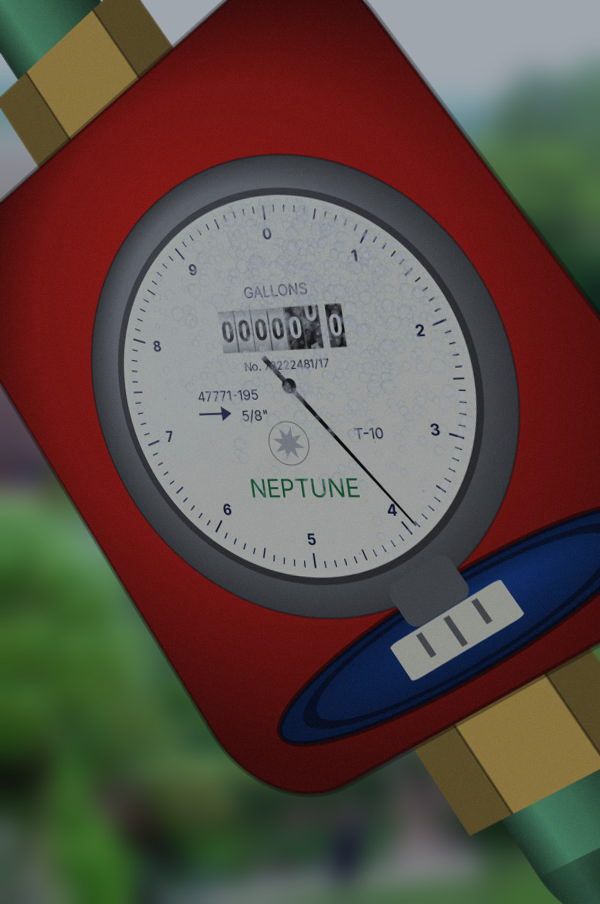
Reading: 3.9 gal
